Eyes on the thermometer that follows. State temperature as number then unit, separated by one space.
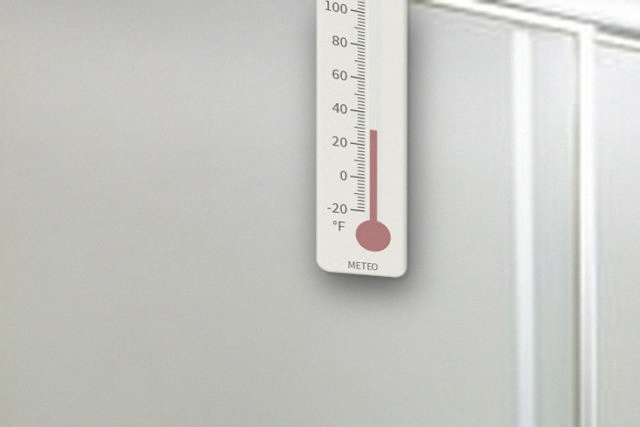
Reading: 30 °F
